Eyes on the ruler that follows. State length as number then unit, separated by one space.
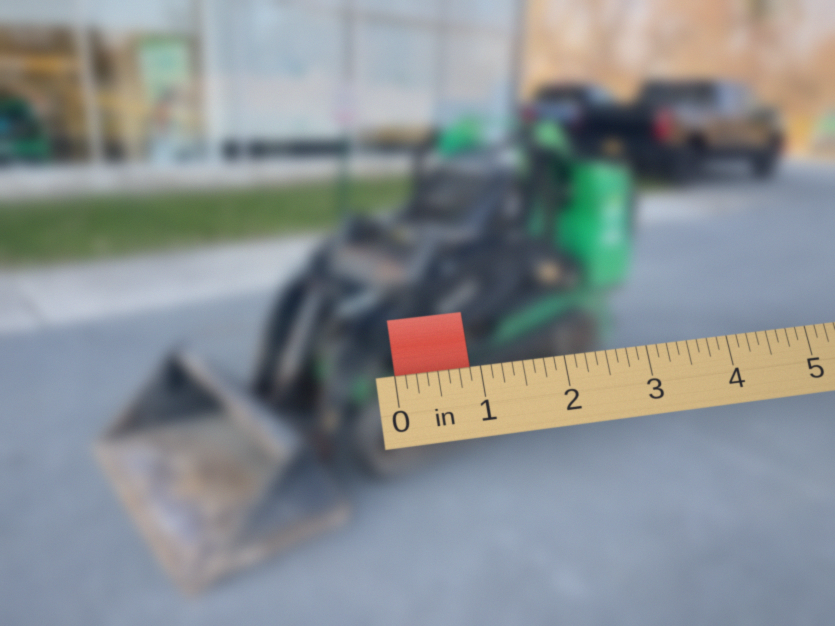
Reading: 0.875 in
